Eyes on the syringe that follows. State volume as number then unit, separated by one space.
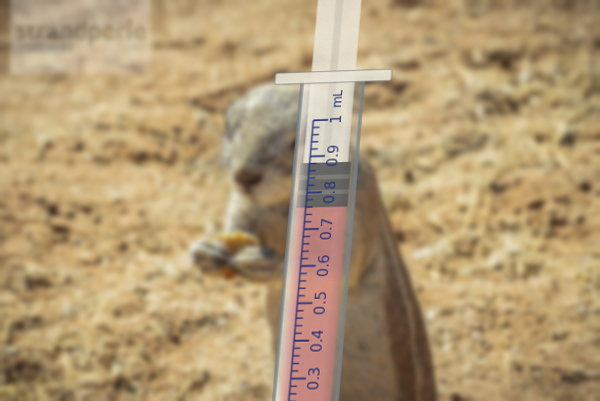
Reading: 0.76 mL
